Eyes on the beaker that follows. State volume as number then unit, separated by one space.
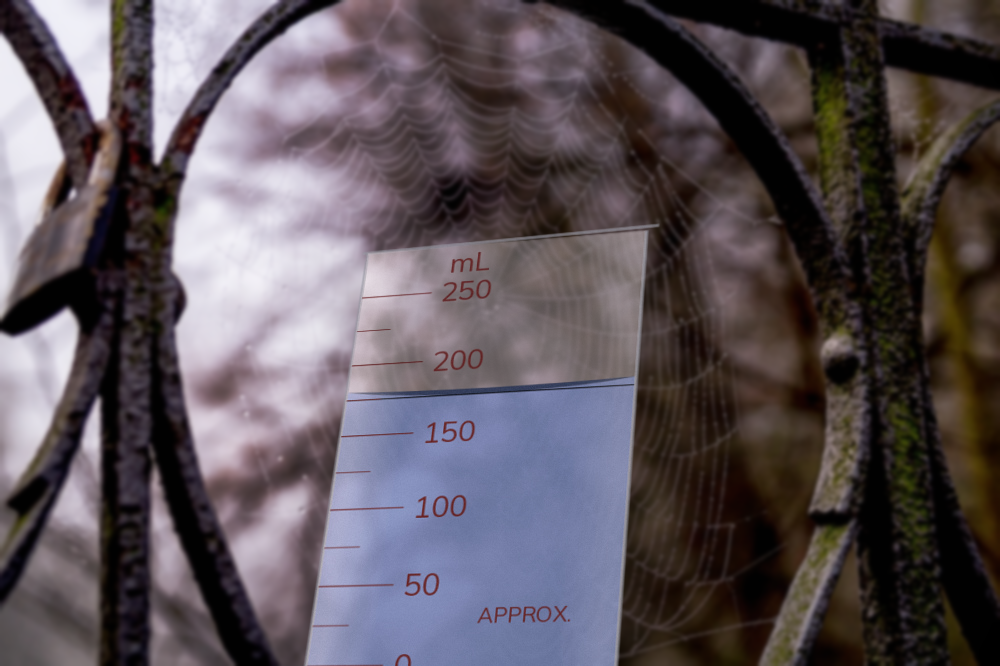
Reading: 175 mL
